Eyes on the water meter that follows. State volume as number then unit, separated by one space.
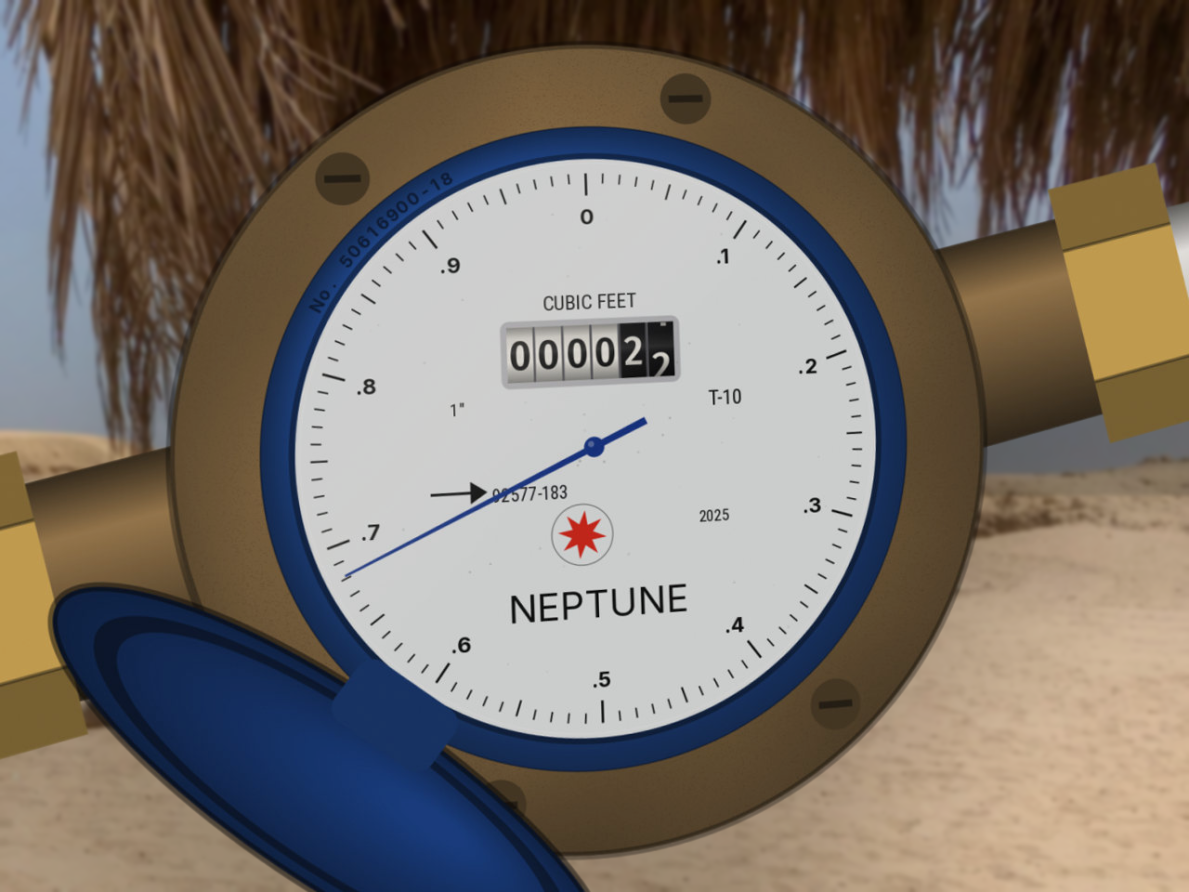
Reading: 21.68 ft³
